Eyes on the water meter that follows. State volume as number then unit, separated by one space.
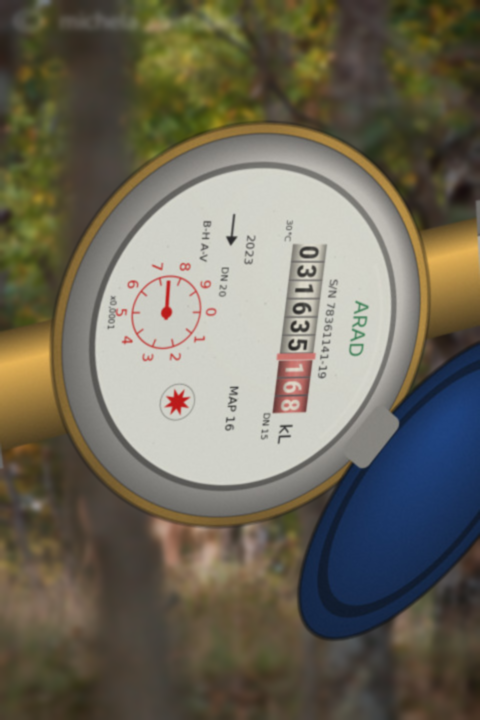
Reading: 31635.1687 kL
